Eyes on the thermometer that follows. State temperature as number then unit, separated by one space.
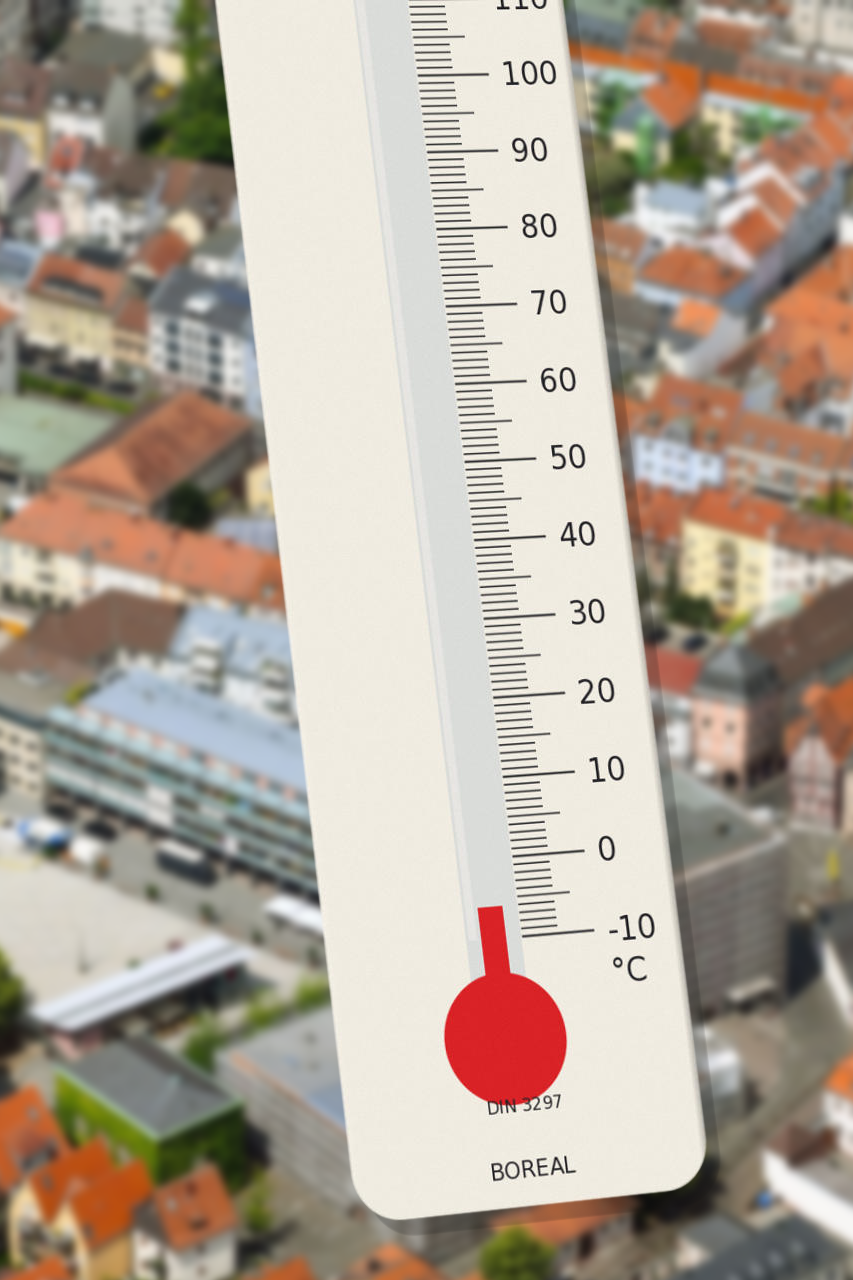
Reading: -6 °C
